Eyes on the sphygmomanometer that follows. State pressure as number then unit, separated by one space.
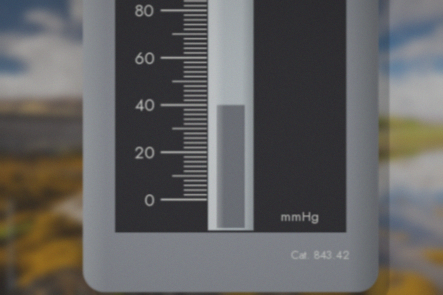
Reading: 40 mmHg
